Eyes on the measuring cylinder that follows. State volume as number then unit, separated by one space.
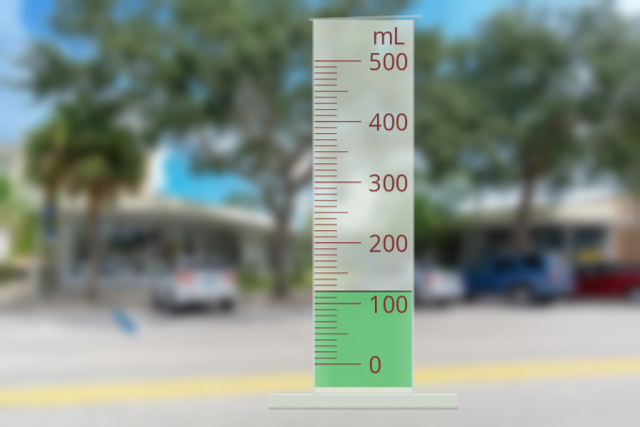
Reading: 120 mL
